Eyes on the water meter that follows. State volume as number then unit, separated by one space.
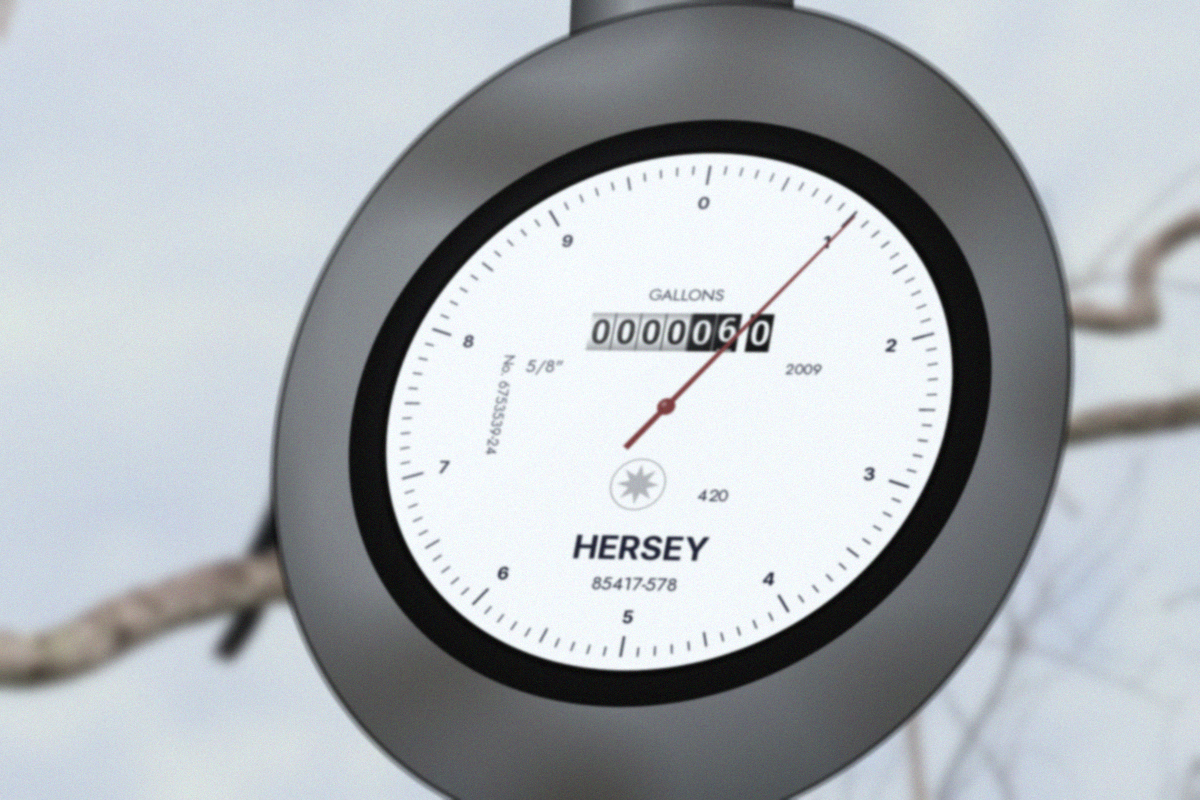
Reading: 61.0 gal
